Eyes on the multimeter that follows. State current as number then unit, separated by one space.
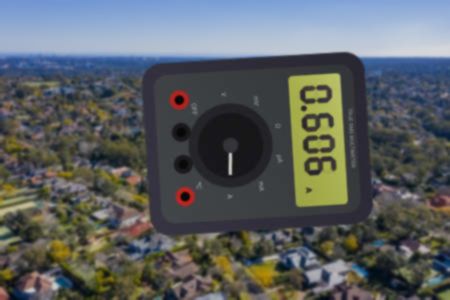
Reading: 0.606 A
